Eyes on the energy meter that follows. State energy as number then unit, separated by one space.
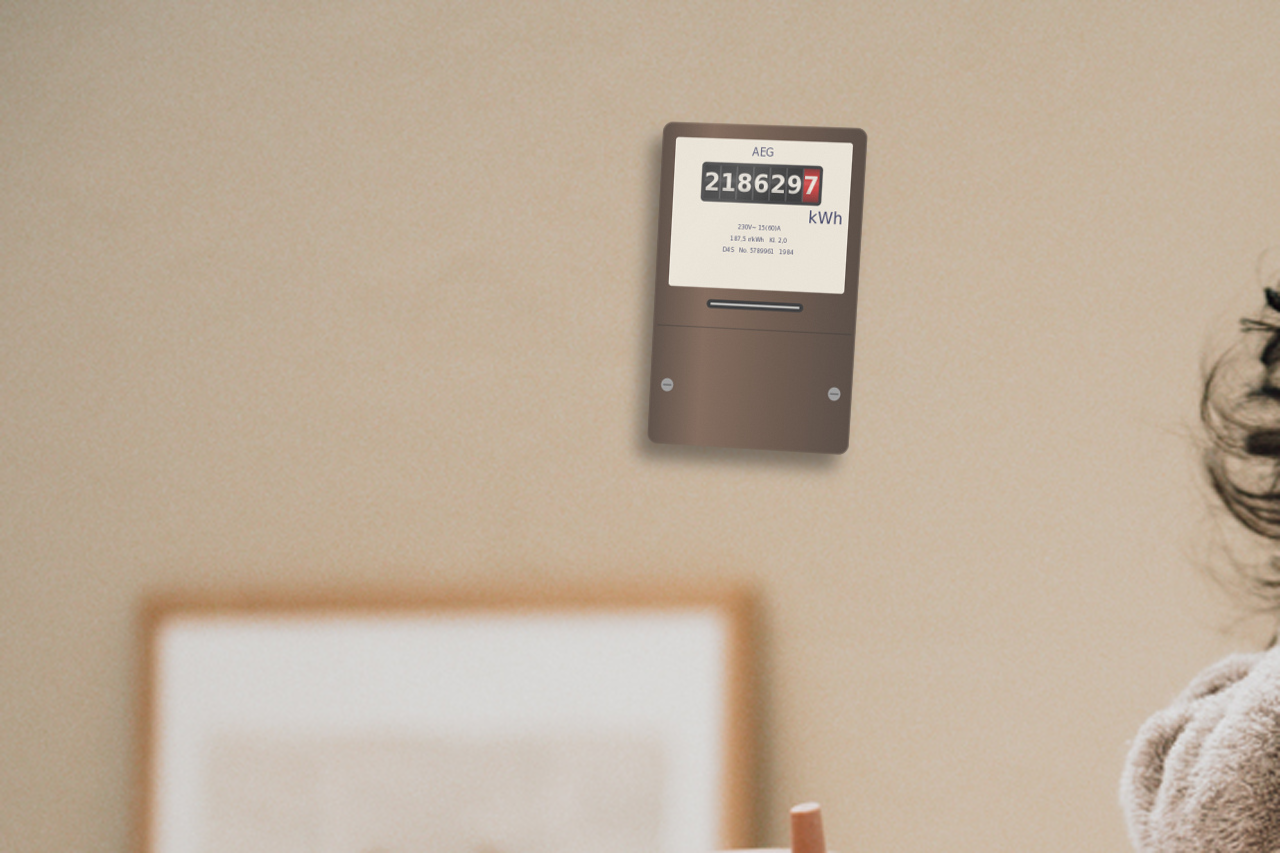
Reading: 218629.7 kWh
